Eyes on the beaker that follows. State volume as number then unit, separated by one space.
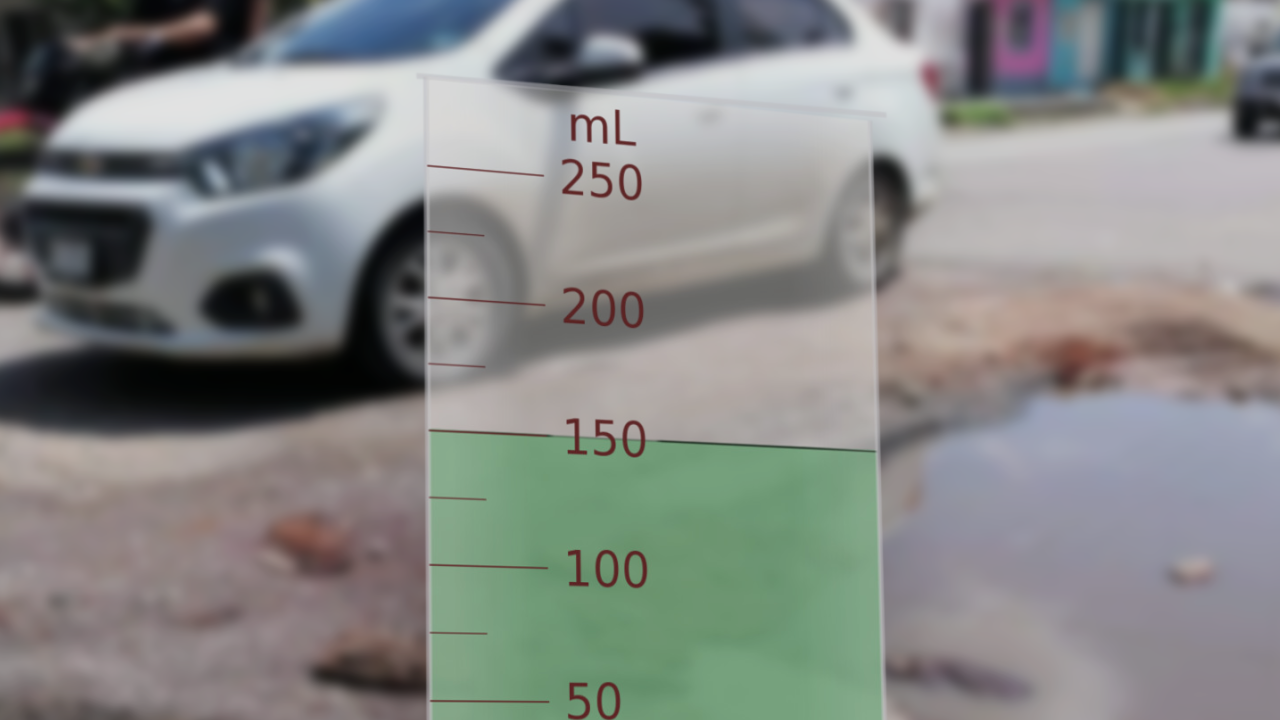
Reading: 150 mL
